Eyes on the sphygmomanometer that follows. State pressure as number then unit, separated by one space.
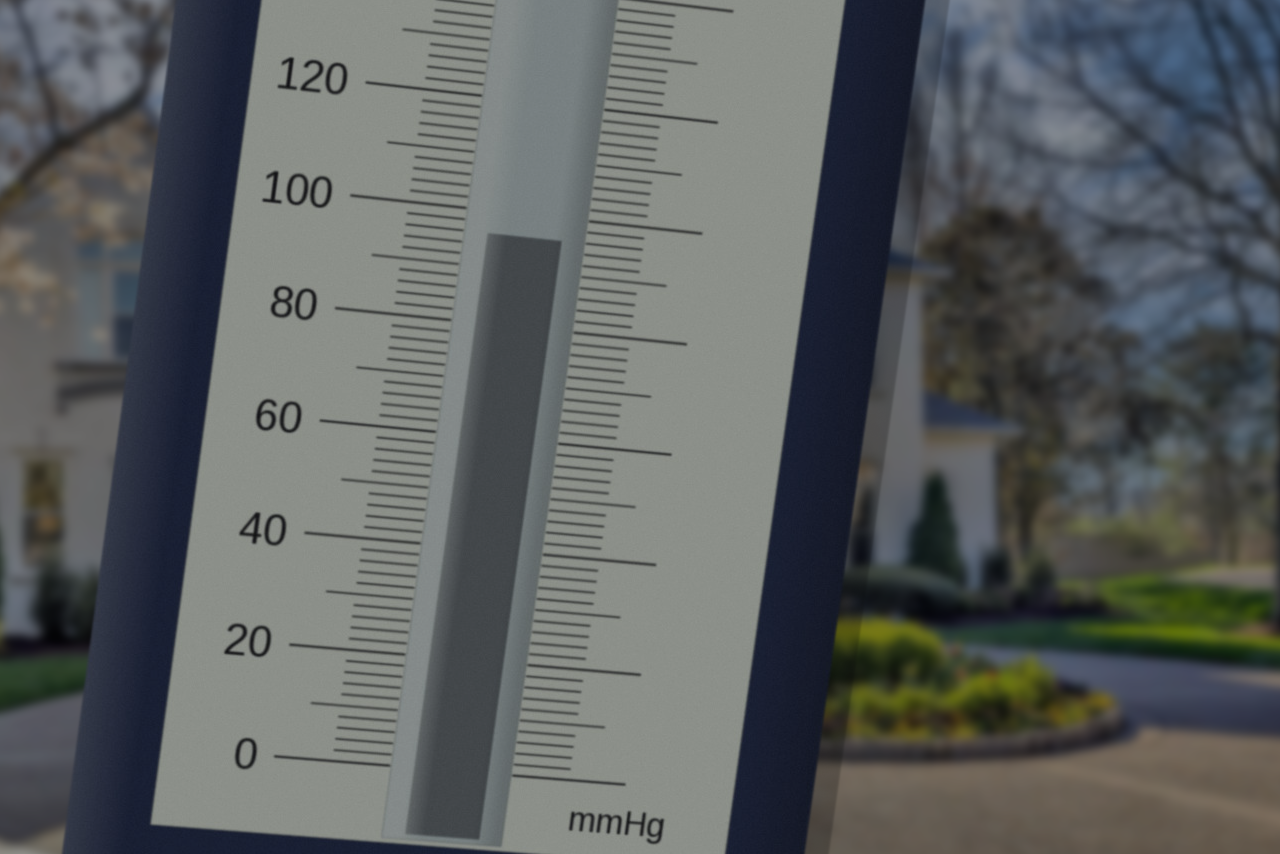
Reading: 96 mmHg
